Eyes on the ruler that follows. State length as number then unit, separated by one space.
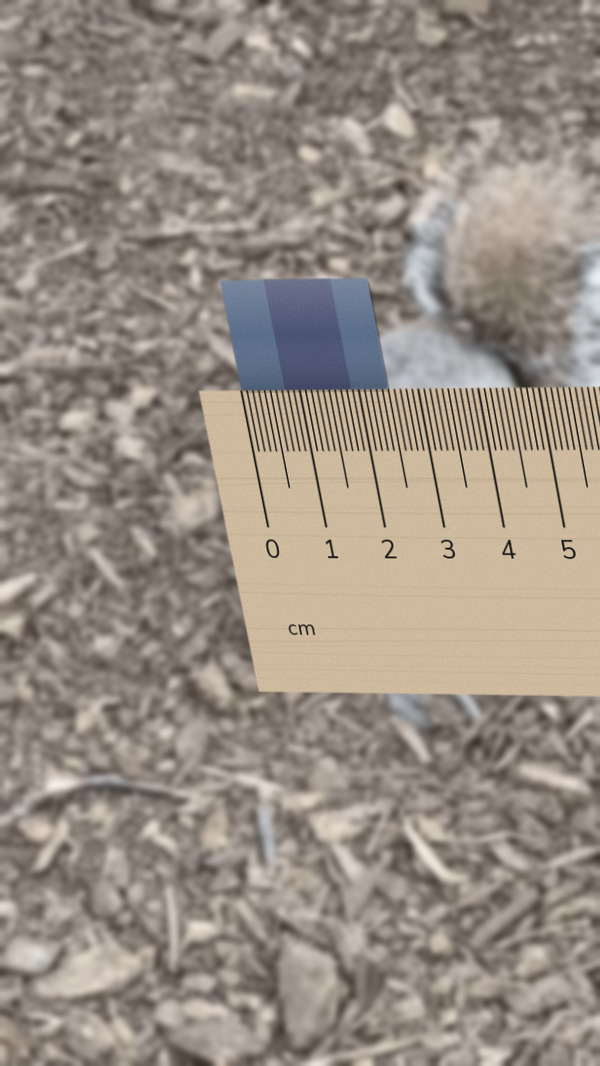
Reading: 2.5 cm
